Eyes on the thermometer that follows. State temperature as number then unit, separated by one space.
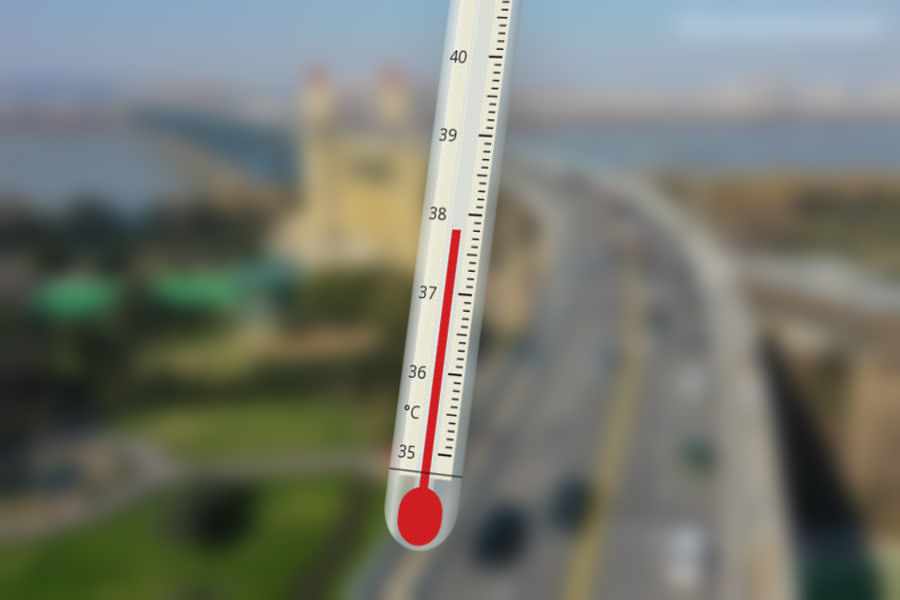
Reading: 37.8 °C
